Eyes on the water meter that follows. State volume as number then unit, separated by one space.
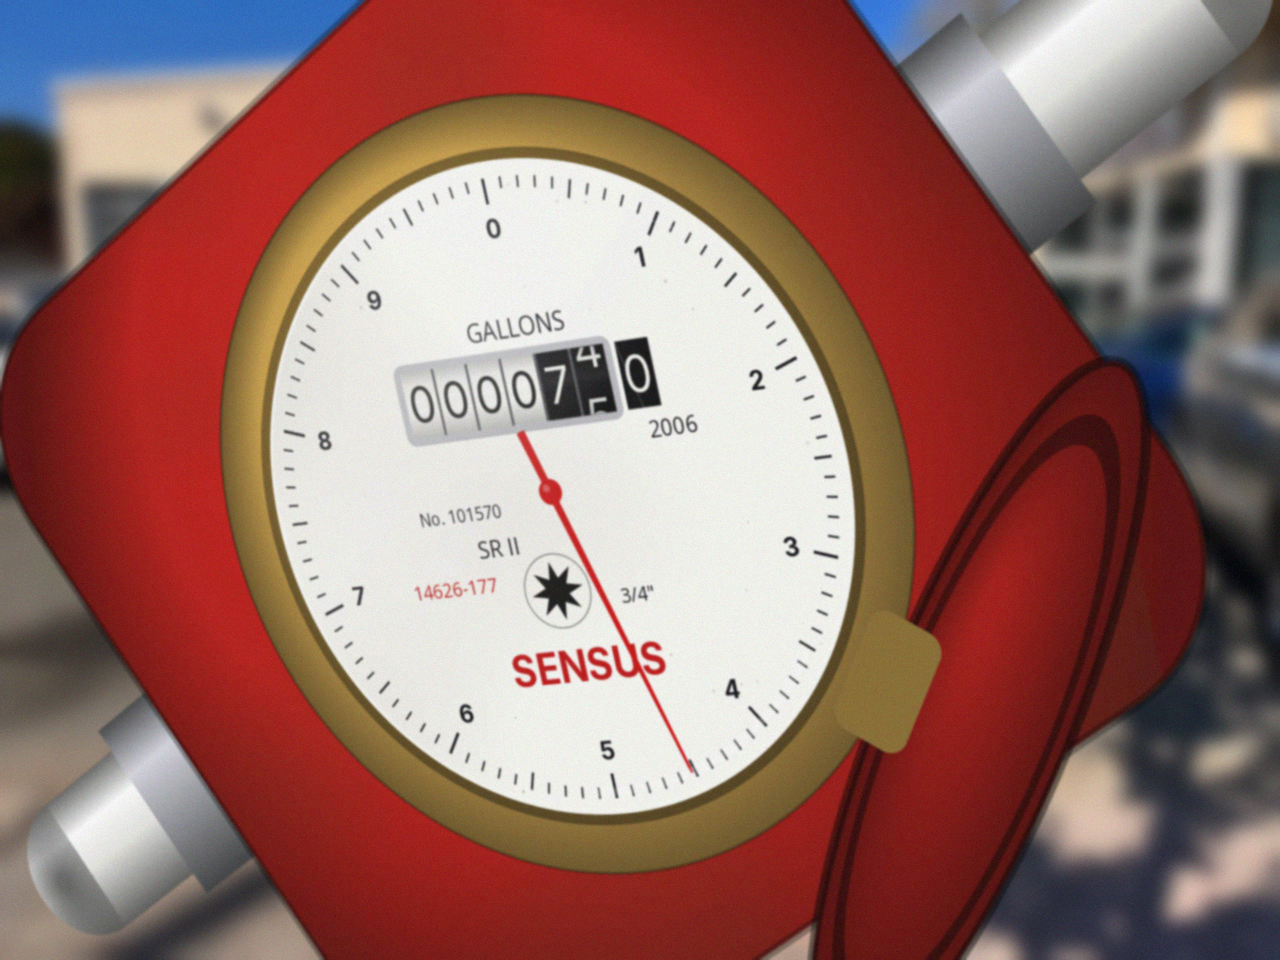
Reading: 744.5 gal
